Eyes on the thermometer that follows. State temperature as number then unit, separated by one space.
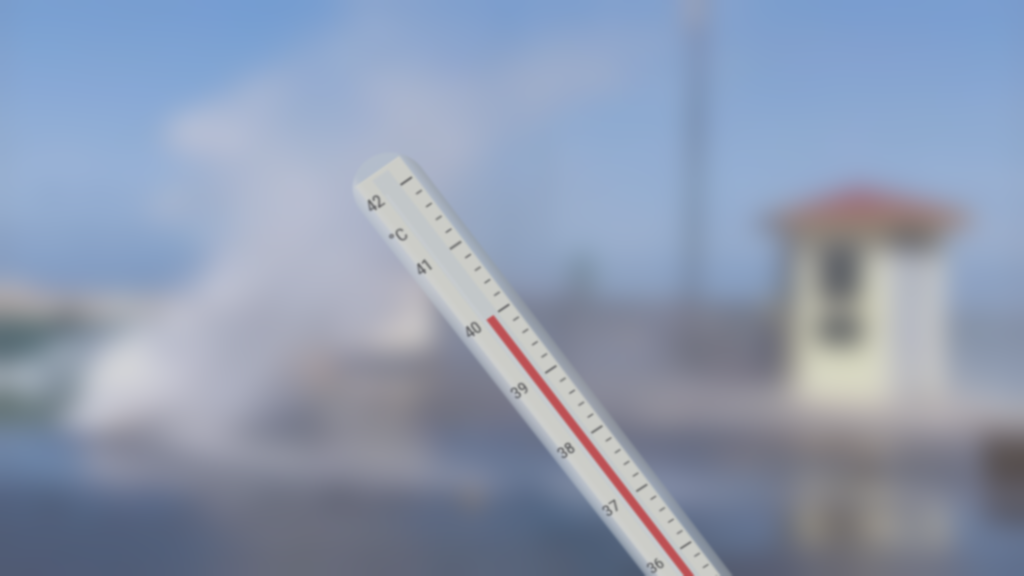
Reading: 40 °C
